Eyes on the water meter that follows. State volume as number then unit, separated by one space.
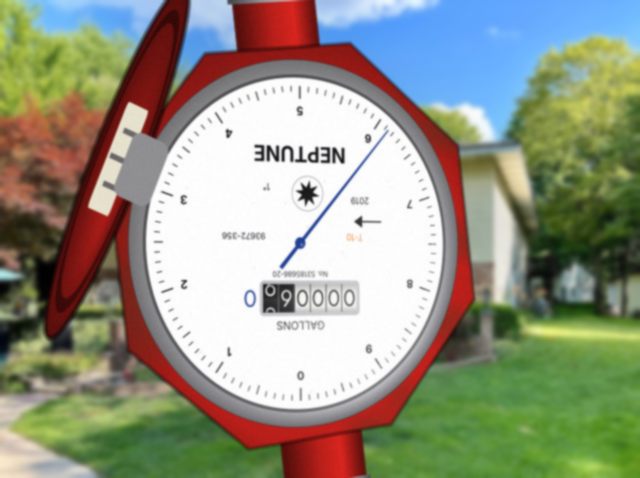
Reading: 686.1 gal
